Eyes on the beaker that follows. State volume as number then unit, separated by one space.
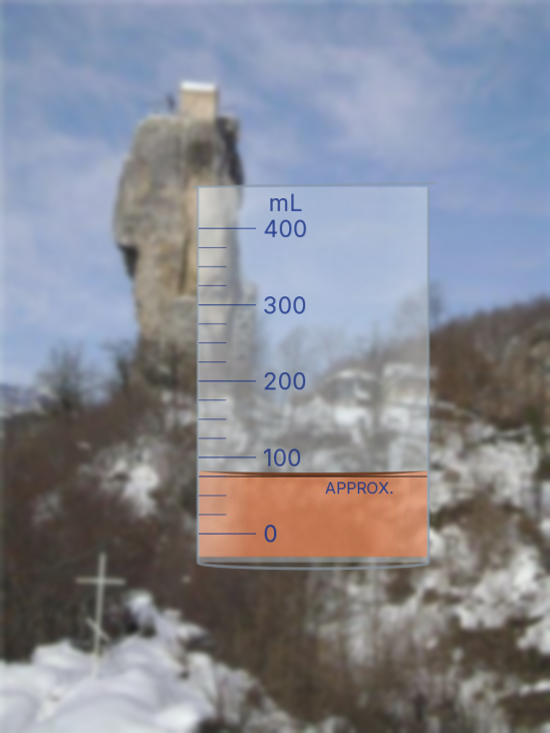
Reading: 75 mL
